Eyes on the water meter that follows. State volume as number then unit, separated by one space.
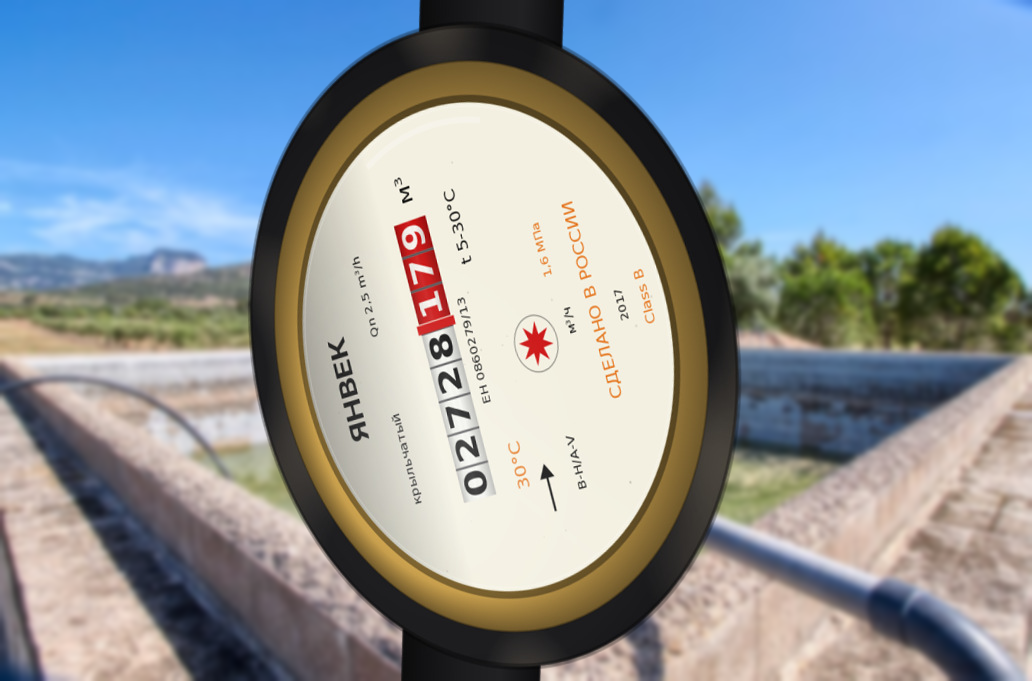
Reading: 2728.179 m³
